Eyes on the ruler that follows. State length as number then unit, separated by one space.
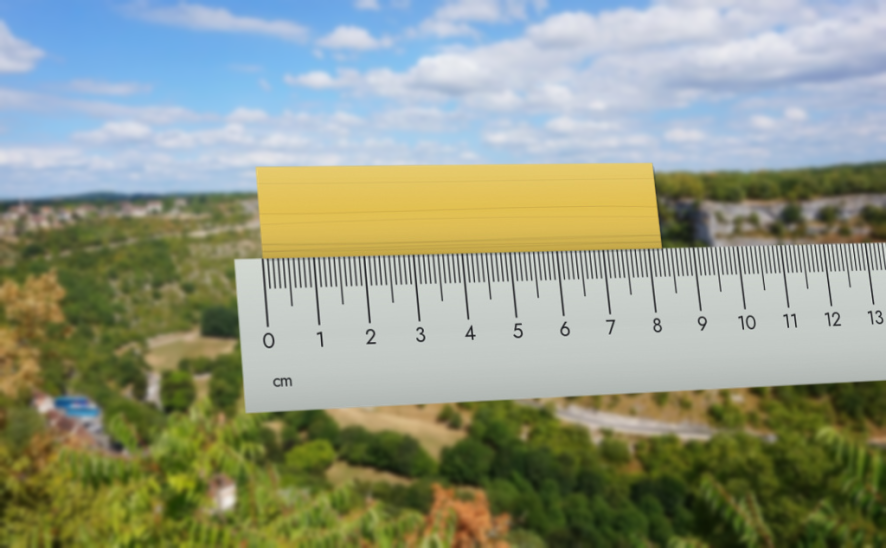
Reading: 8.3 cm
